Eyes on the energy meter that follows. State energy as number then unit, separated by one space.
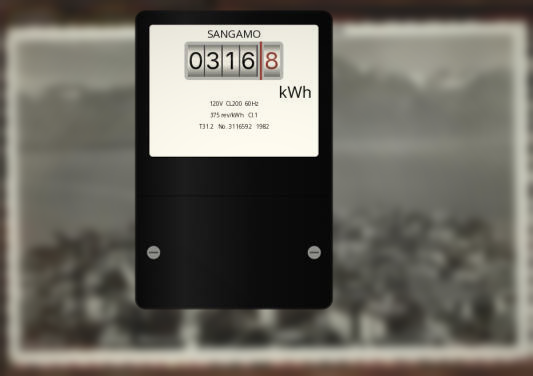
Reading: 316.8 kWh
